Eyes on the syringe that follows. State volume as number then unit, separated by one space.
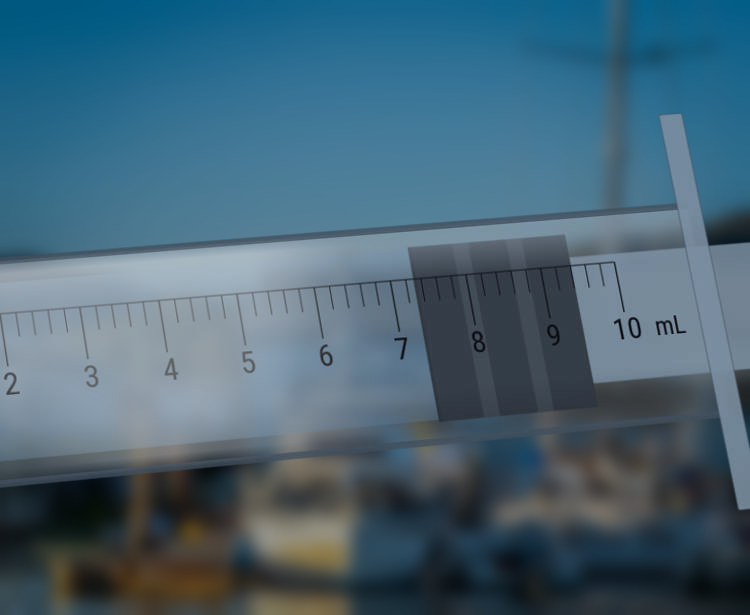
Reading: 7.3 mL
